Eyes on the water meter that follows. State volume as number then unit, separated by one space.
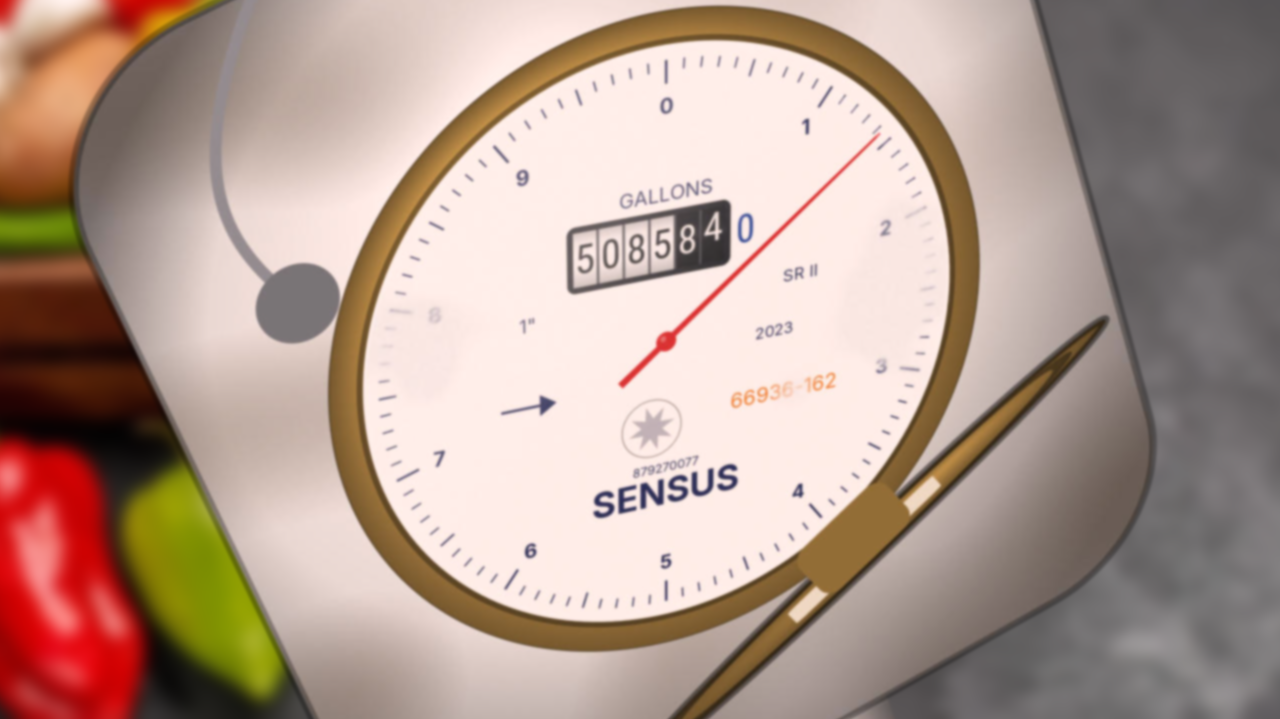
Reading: 5085841.4 gal
